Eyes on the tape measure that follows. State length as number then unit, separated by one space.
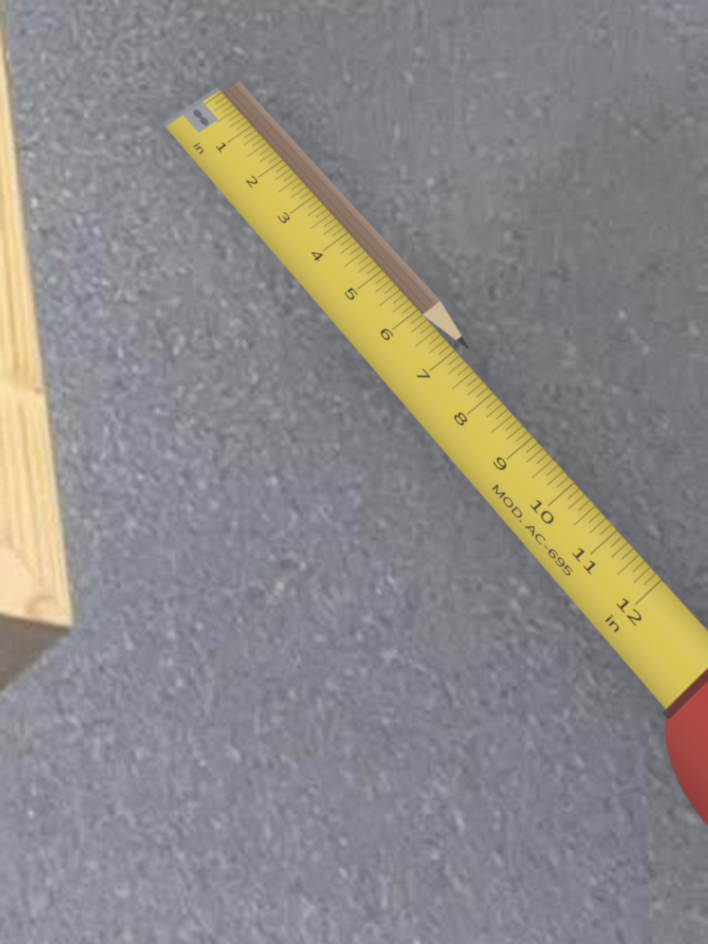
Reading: 7.125 in
